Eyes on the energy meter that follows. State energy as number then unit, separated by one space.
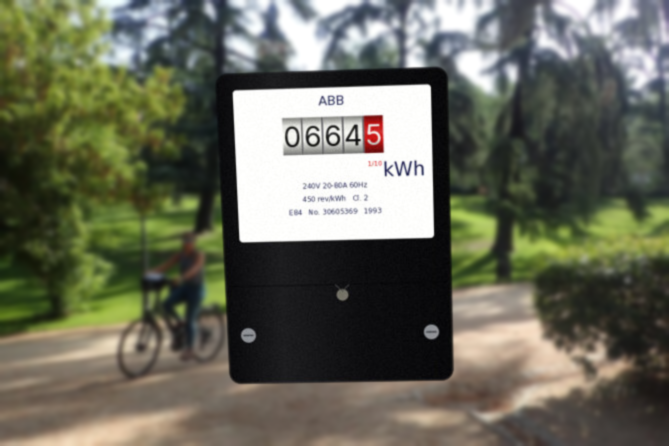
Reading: 664.5 kWh
